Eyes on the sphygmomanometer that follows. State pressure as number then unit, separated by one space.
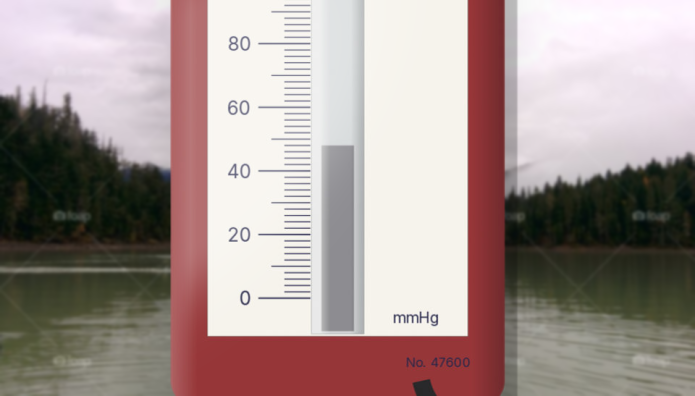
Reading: 48 mmHg
